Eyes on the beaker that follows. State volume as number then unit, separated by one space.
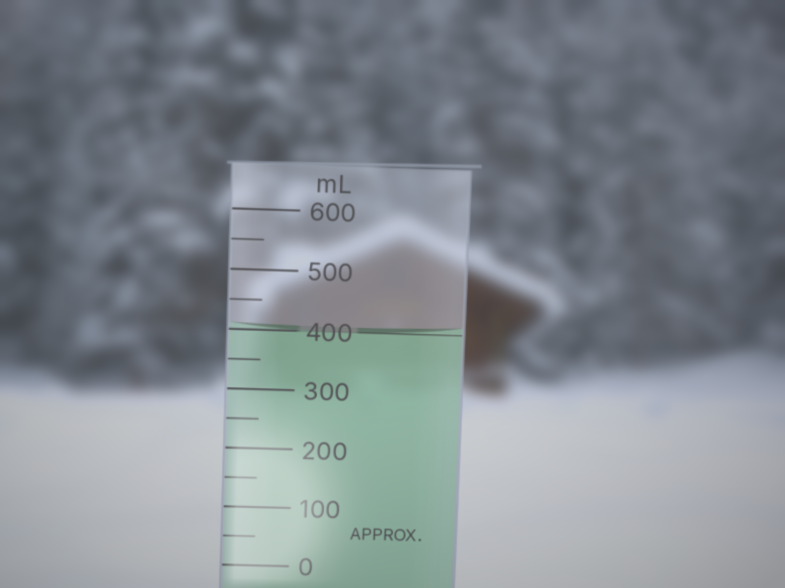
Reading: 400 mL
